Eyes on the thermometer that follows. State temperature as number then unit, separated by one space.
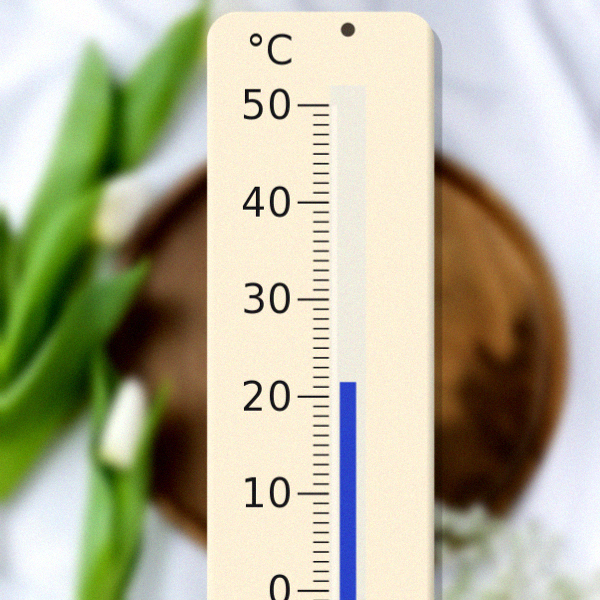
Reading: 21.5 °C
